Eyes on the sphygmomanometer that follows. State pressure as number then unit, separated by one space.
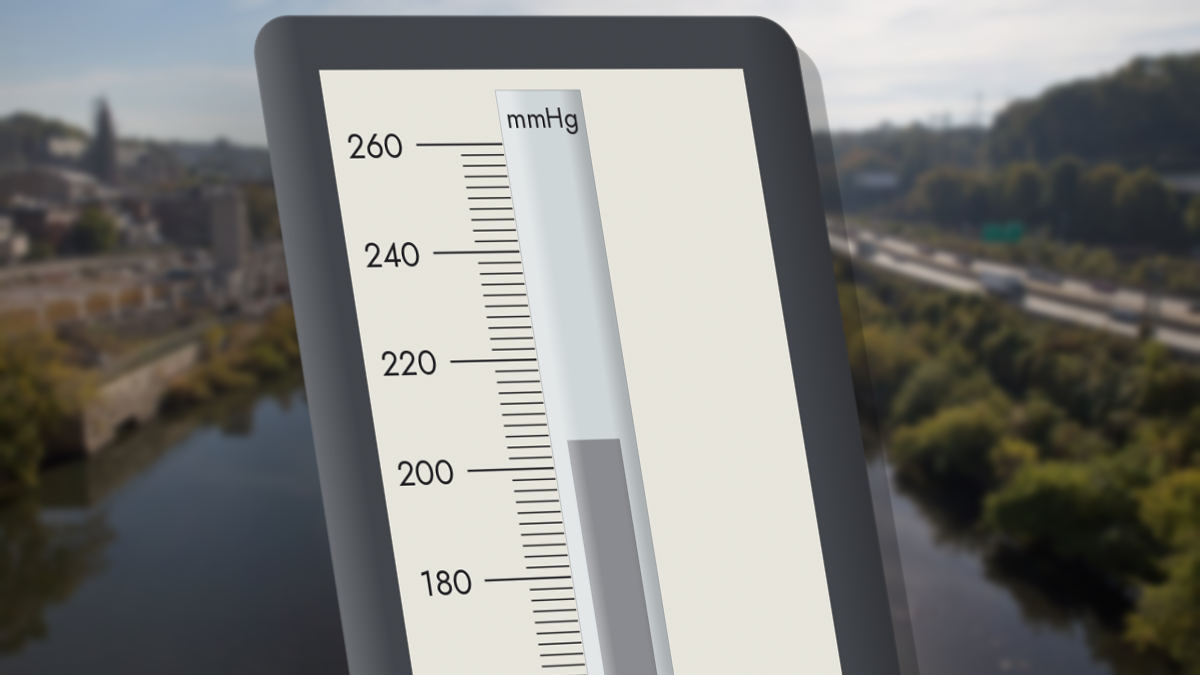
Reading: 205 mmHg
